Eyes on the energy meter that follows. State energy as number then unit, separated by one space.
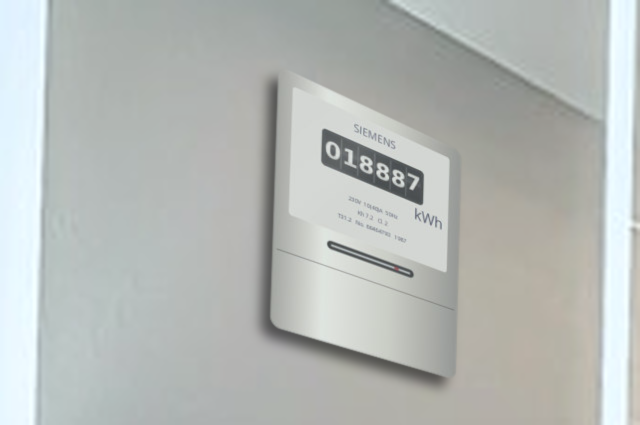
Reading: 18887 kWh
